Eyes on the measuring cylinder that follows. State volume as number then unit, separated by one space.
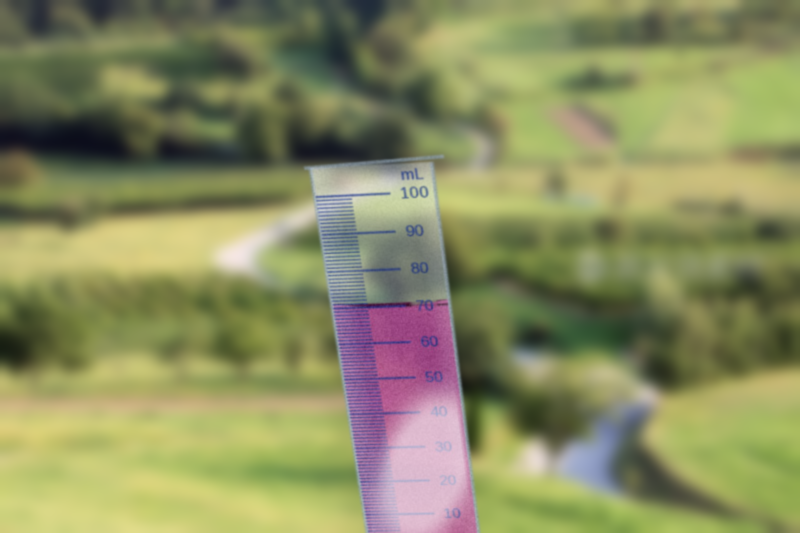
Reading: 70 mL
